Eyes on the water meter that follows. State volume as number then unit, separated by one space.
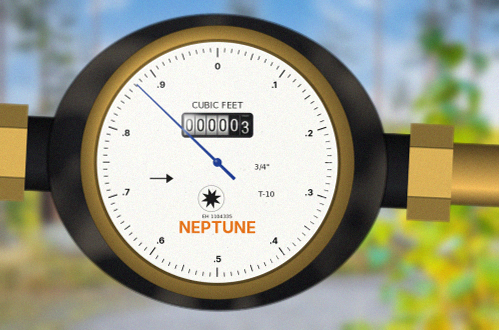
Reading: 2.87 ft³
